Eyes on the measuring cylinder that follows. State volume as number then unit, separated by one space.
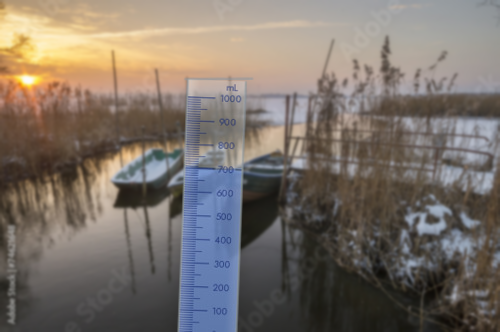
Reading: 700 mL
